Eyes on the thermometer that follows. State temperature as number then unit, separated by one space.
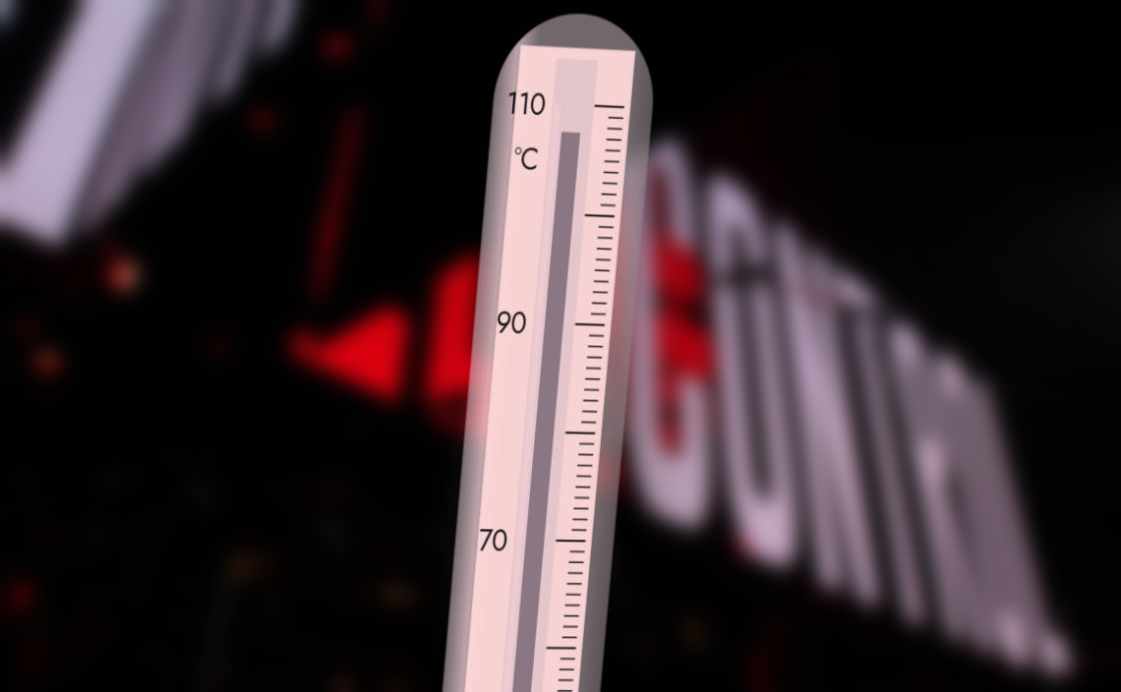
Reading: 107.5 °C
